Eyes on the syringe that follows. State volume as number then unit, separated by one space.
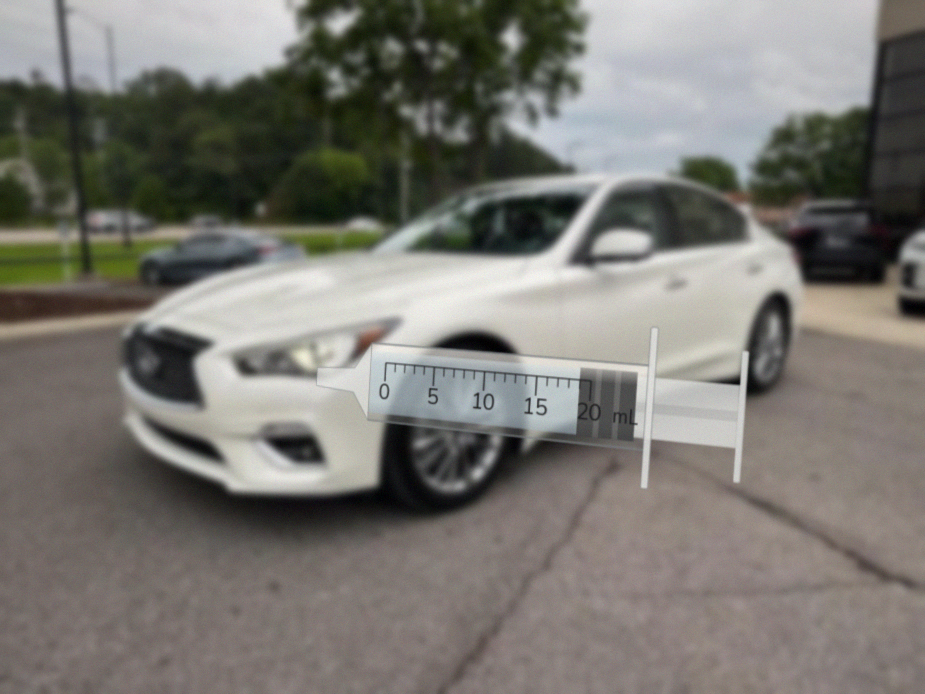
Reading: 19 mL
